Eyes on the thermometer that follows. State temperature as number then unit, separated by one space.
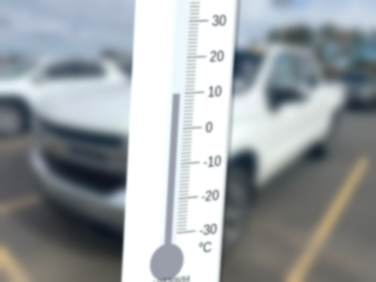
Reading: 10 °C
